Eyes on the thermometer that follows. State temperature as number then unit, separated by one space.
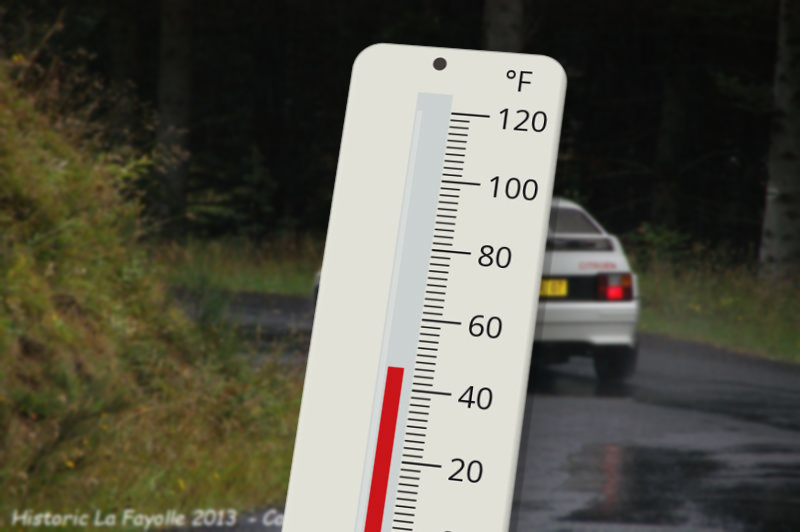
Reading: 46 °F
